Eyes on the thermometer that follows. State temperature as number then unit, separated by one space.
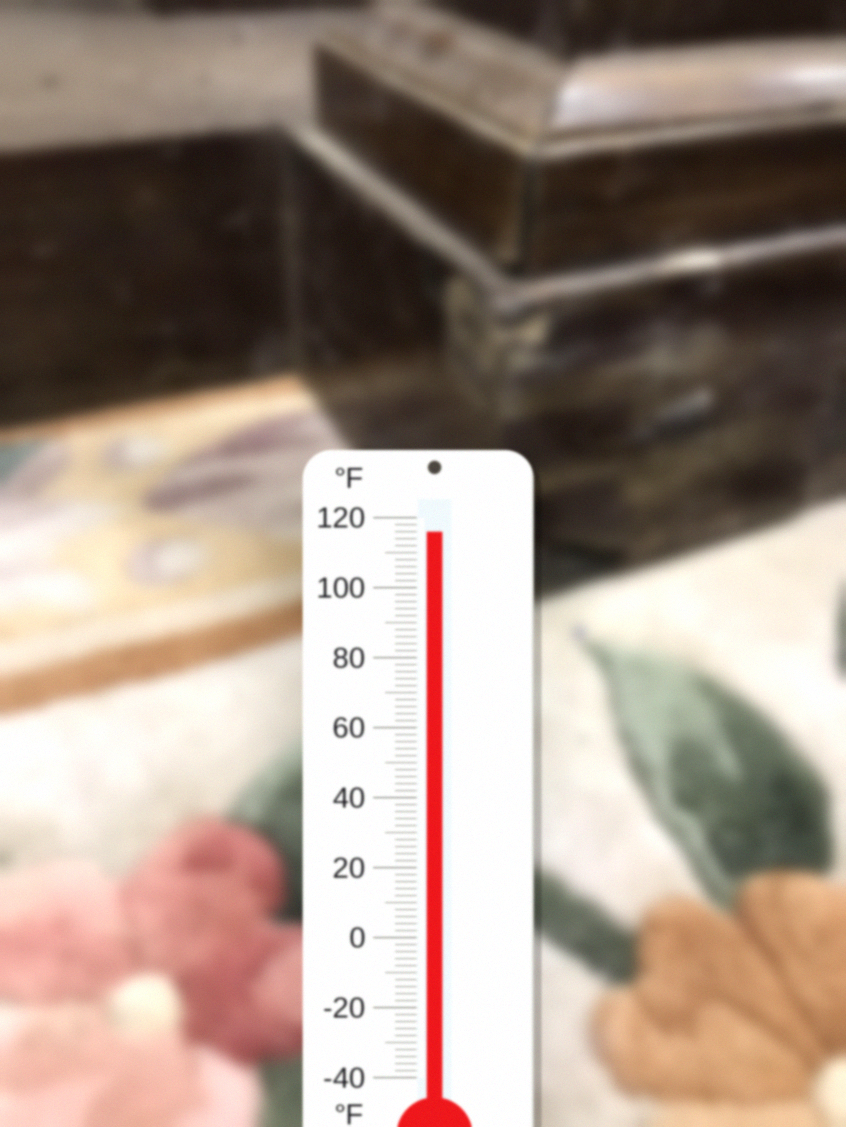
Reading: 116 °F
